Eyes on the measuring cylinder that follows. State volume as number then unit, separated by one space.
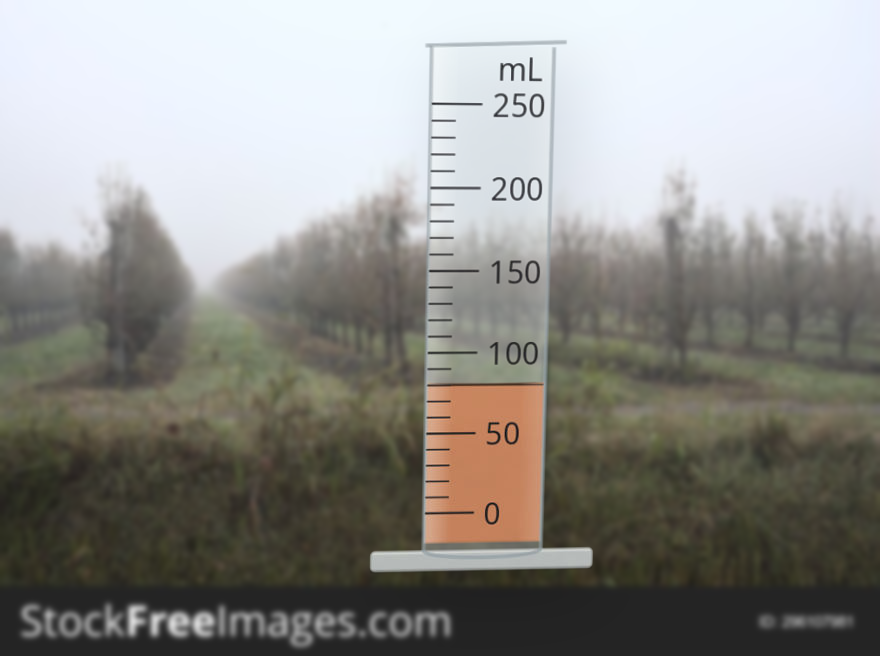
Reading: 80 mL
